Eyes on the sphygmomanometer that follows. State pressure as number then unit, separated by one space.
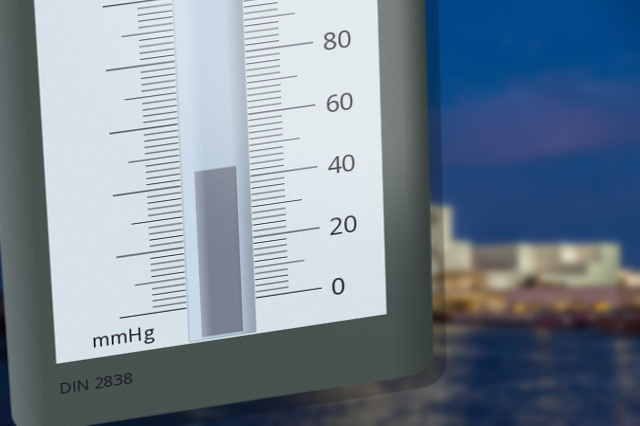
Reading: 44 mmHg
